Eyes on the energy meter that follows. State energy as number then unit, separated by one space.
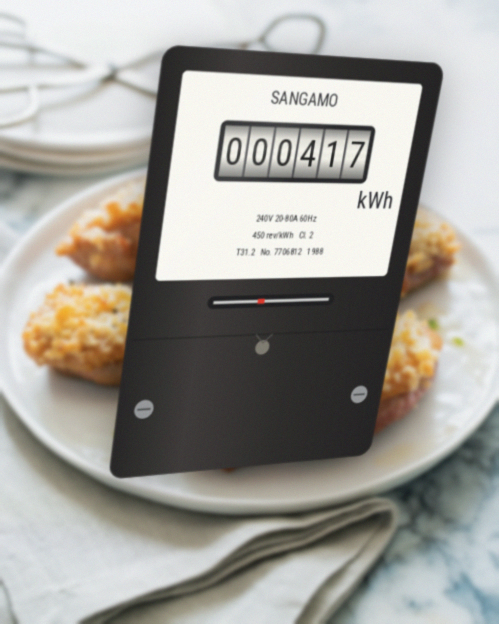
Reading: 417 kWh
